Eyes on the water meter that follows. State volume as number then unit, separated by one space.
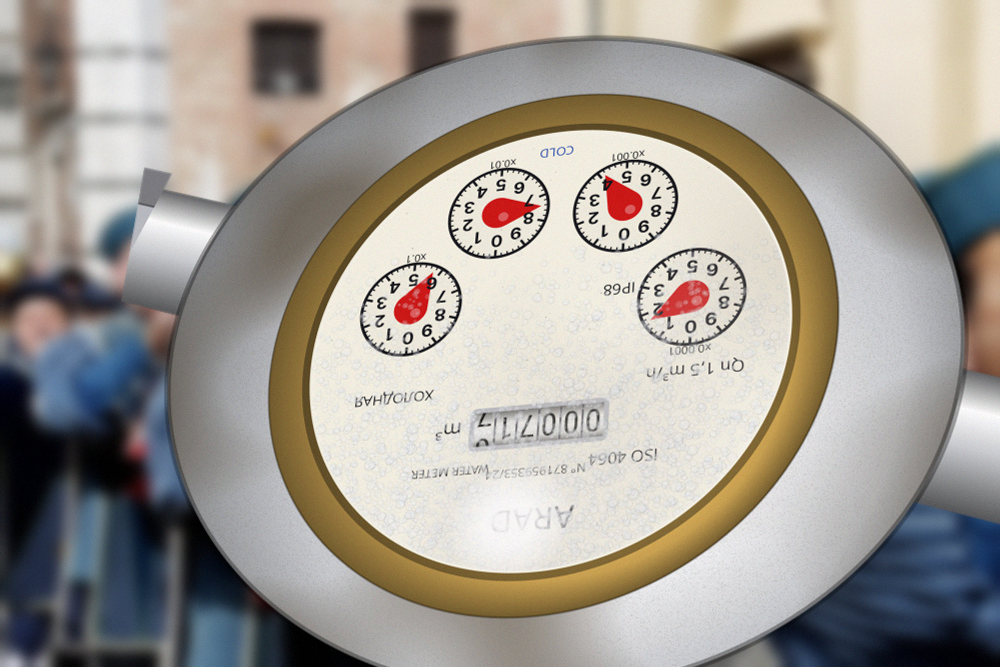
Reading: 716.5741 m³
